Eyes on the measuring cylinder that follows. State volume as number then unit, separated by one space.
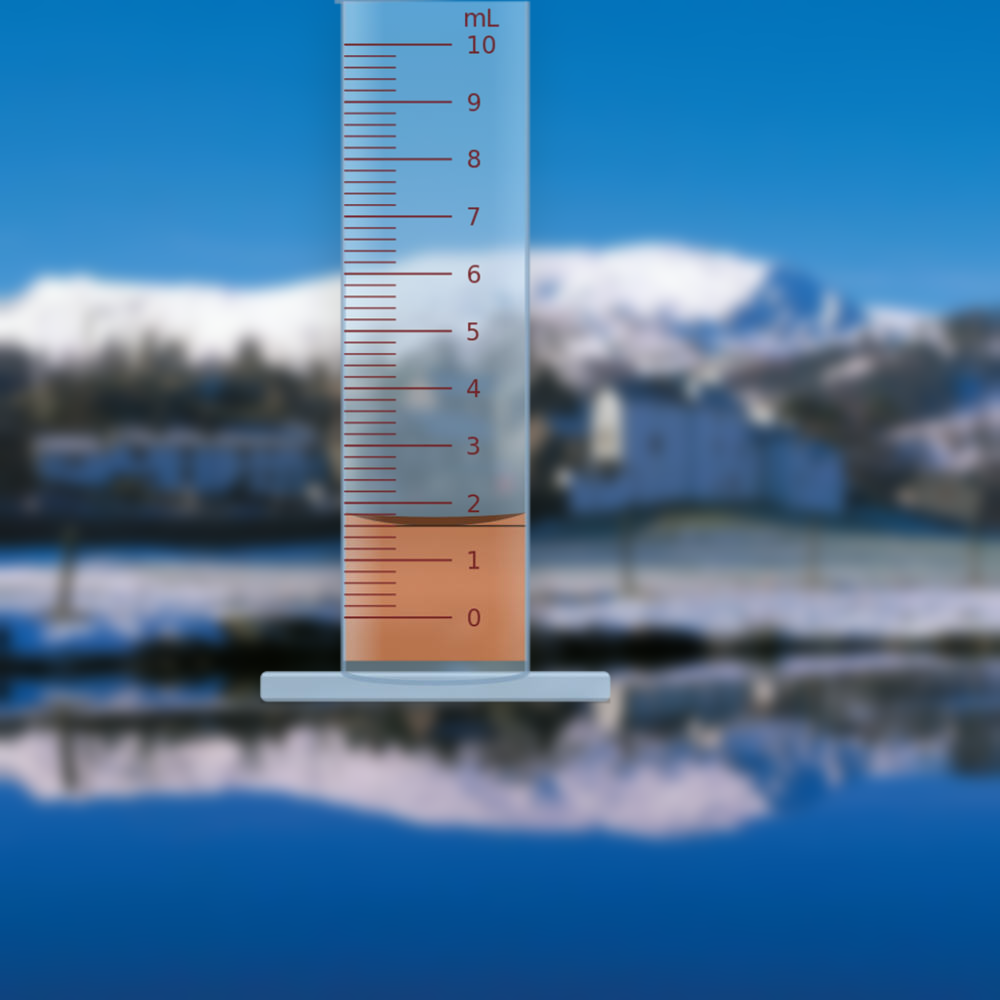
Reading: 1.6 mL
